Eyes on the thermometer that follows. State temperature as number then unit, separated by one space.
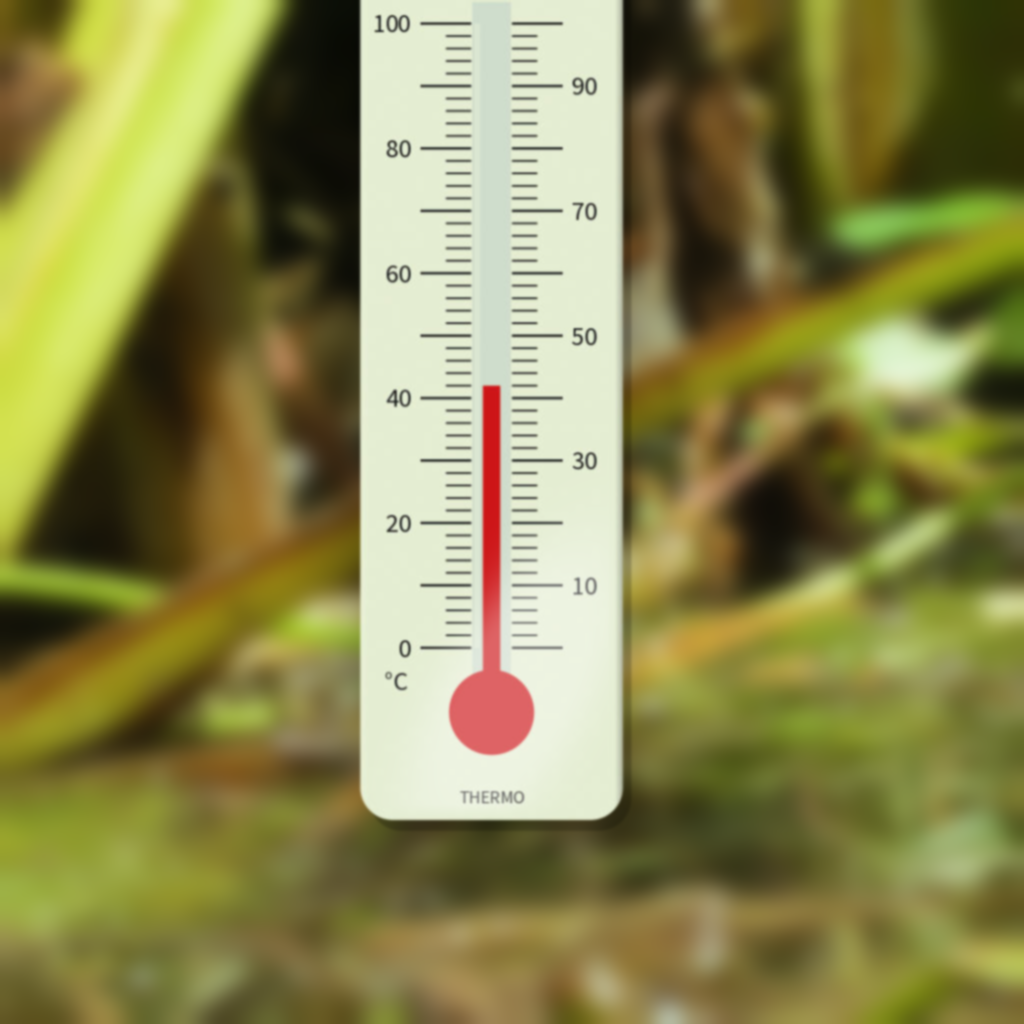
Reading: 42 °C
